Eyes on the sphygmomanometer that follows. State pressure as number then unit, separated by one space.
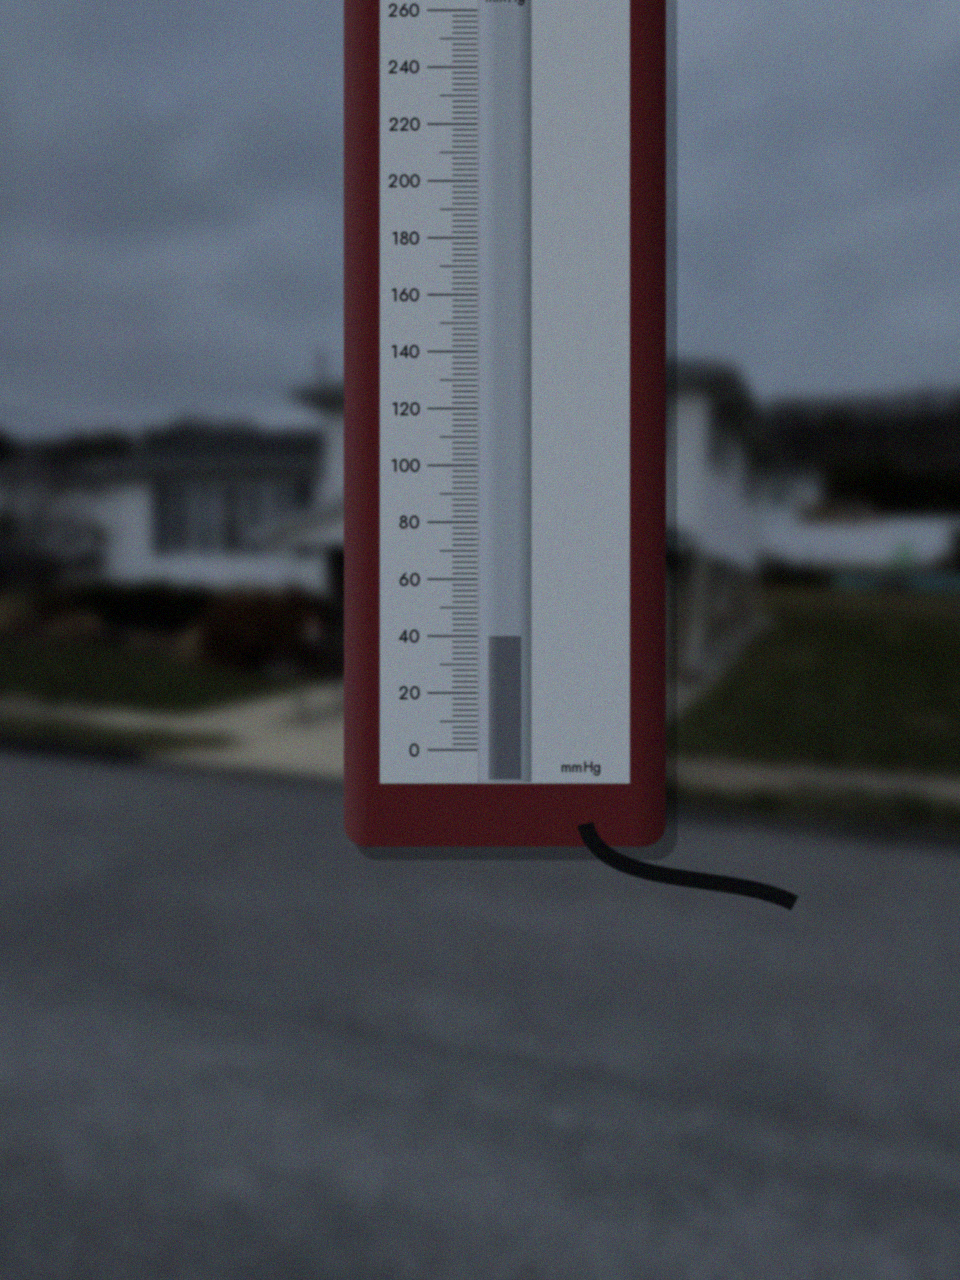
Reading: 40 mmHg
